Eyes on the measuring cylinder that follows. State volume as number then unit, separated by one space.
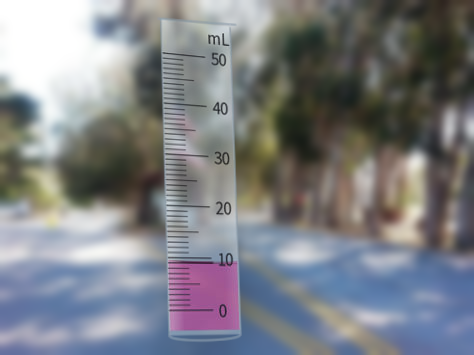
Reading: 9 mL
